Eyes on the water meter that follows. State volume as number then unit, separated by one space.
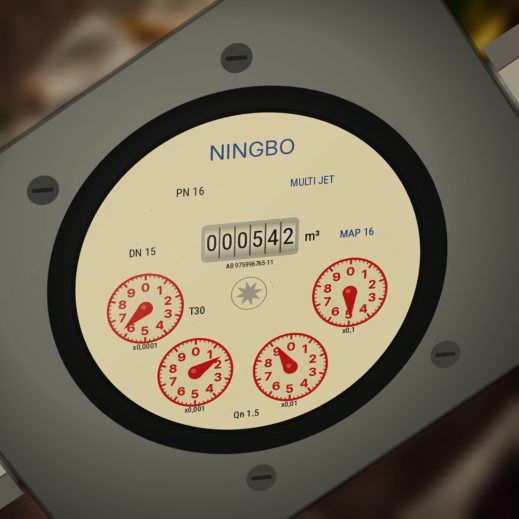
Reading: 542.4916 m³
